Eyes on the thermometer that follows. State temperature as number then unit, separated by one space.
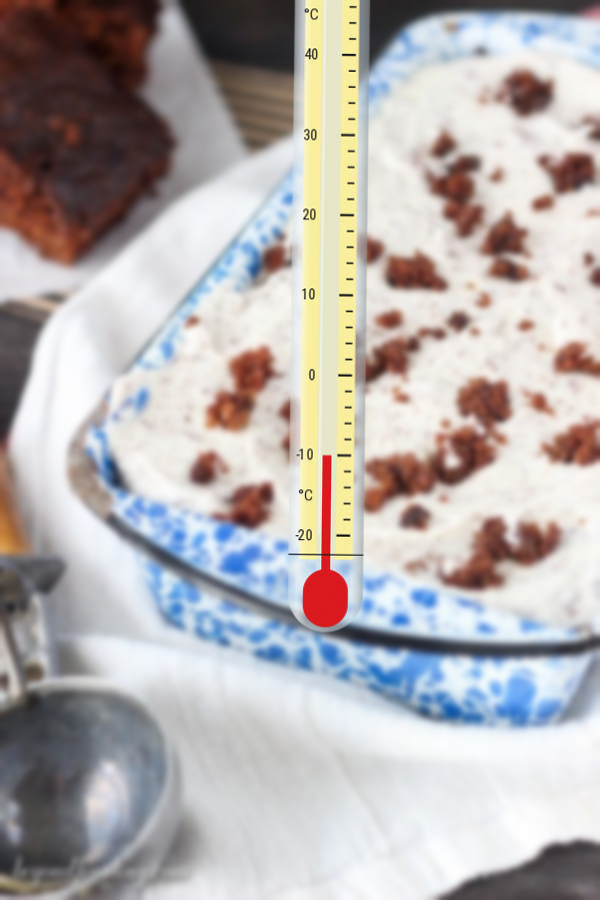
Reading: -10 °C
